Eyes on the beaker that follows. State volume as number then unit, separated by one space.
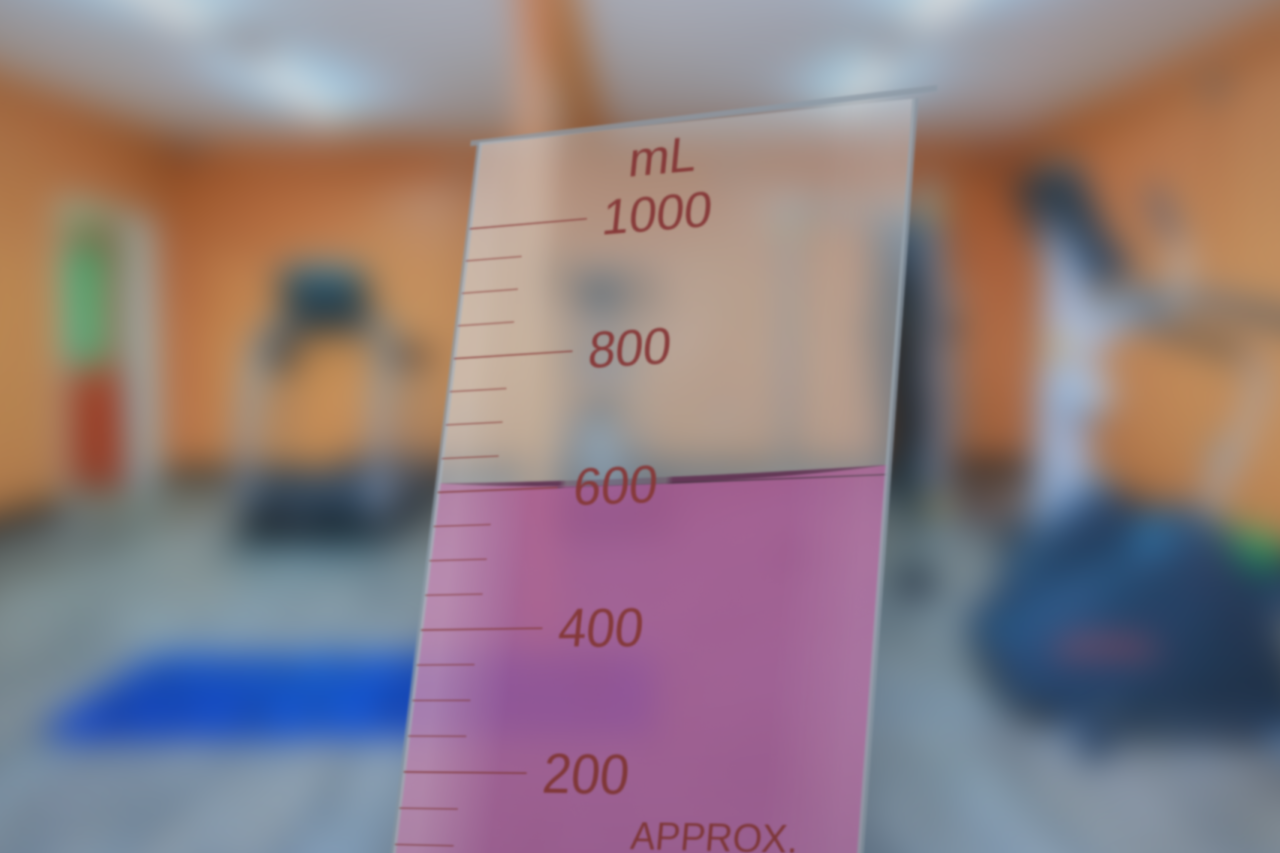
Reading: 600 mL
